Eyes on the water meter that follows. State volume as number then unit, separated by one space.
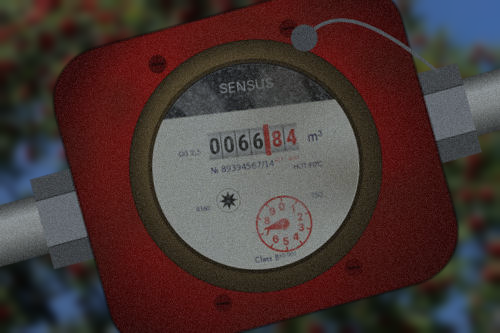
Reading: 66.847 m³
